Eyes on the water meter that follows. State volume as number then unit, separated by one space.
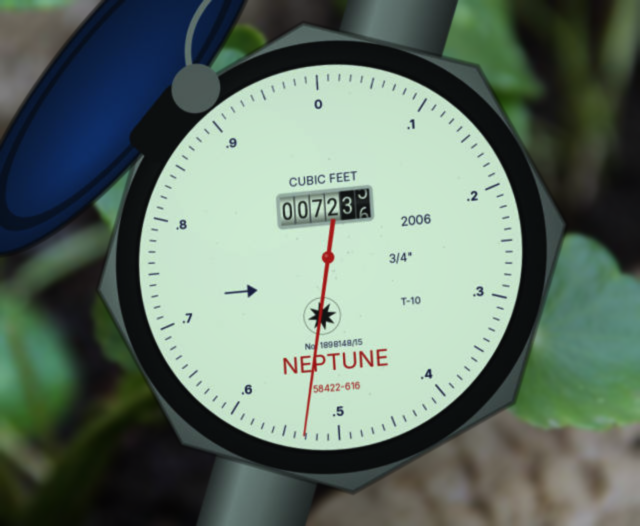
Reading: 7235.53 ft³
